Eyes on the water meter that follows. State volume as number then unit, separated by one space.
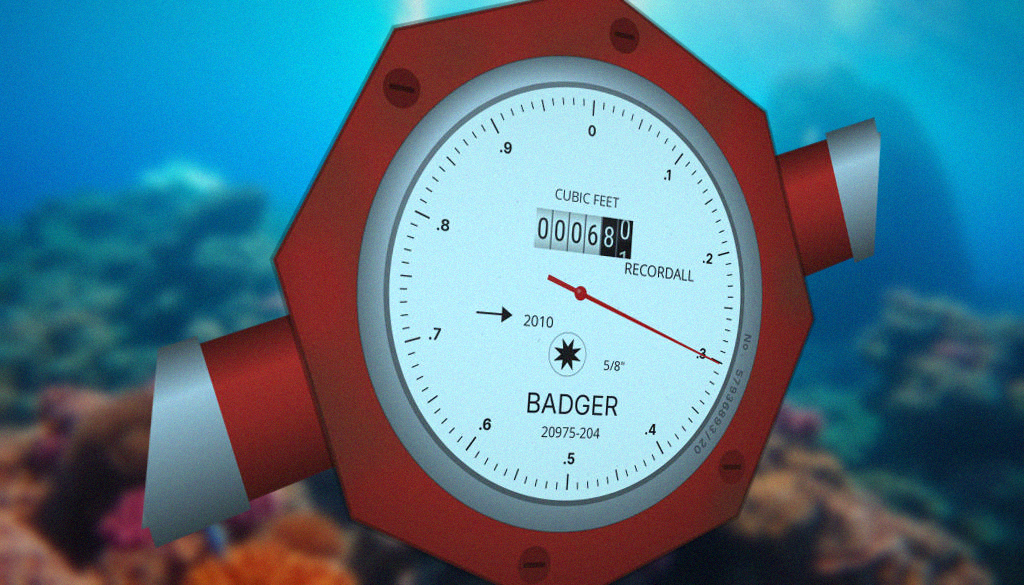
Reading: 680.30 ft³
